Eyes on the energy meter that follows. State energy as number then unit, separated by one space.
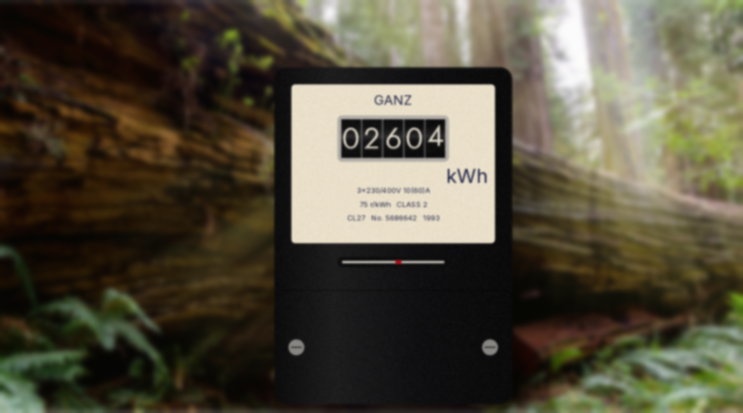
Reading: 2604 kWh
